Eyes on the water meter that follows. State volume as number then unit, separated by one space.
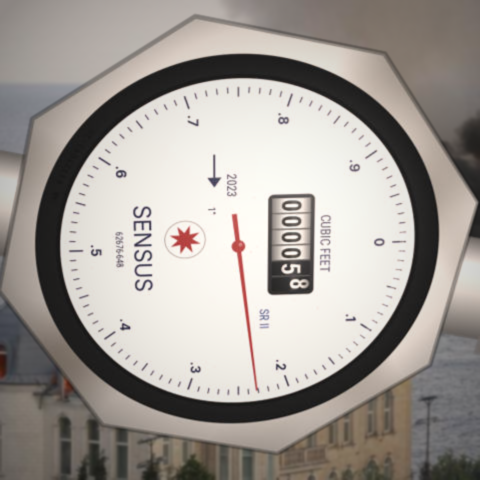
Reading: 58.23 ft³
